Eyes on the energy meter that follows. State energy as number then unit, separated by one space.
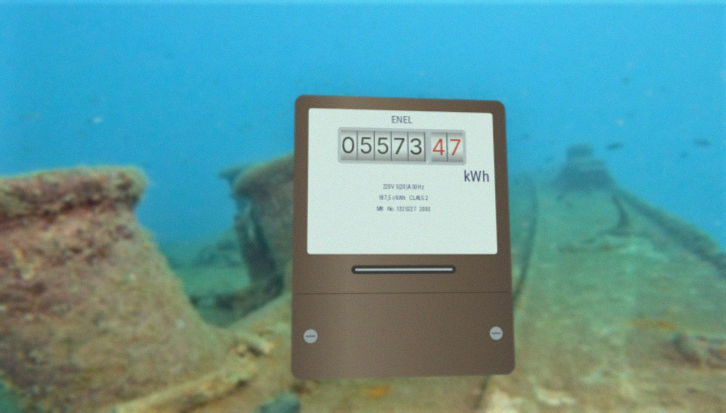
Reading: 5573.47 kWh
